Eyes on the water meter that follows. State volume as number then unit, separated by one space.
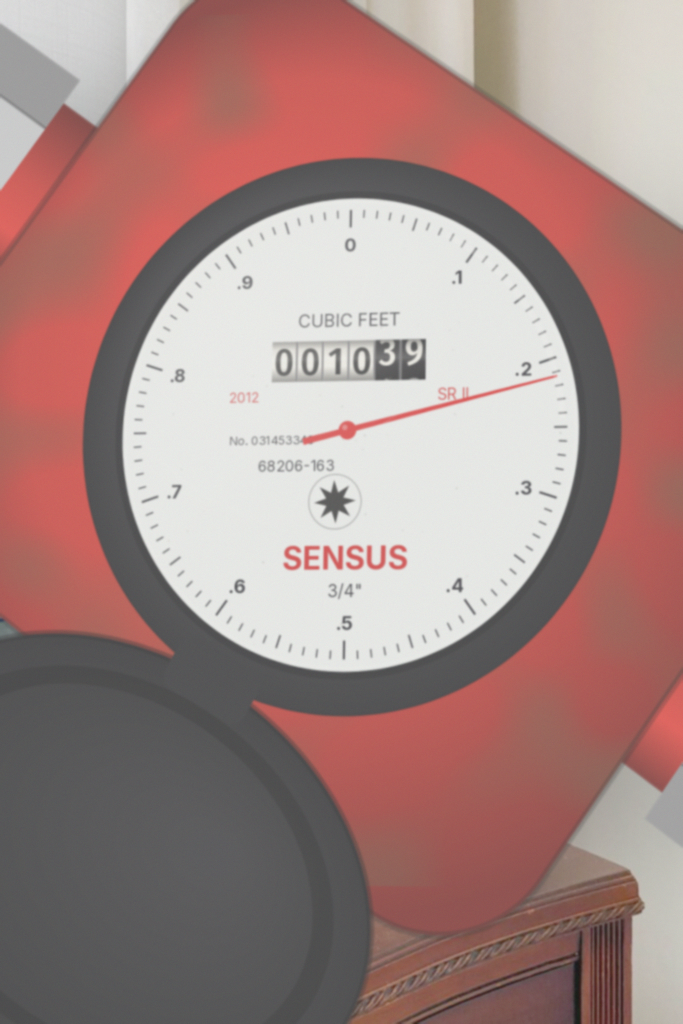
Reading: 1039.21 ft³
